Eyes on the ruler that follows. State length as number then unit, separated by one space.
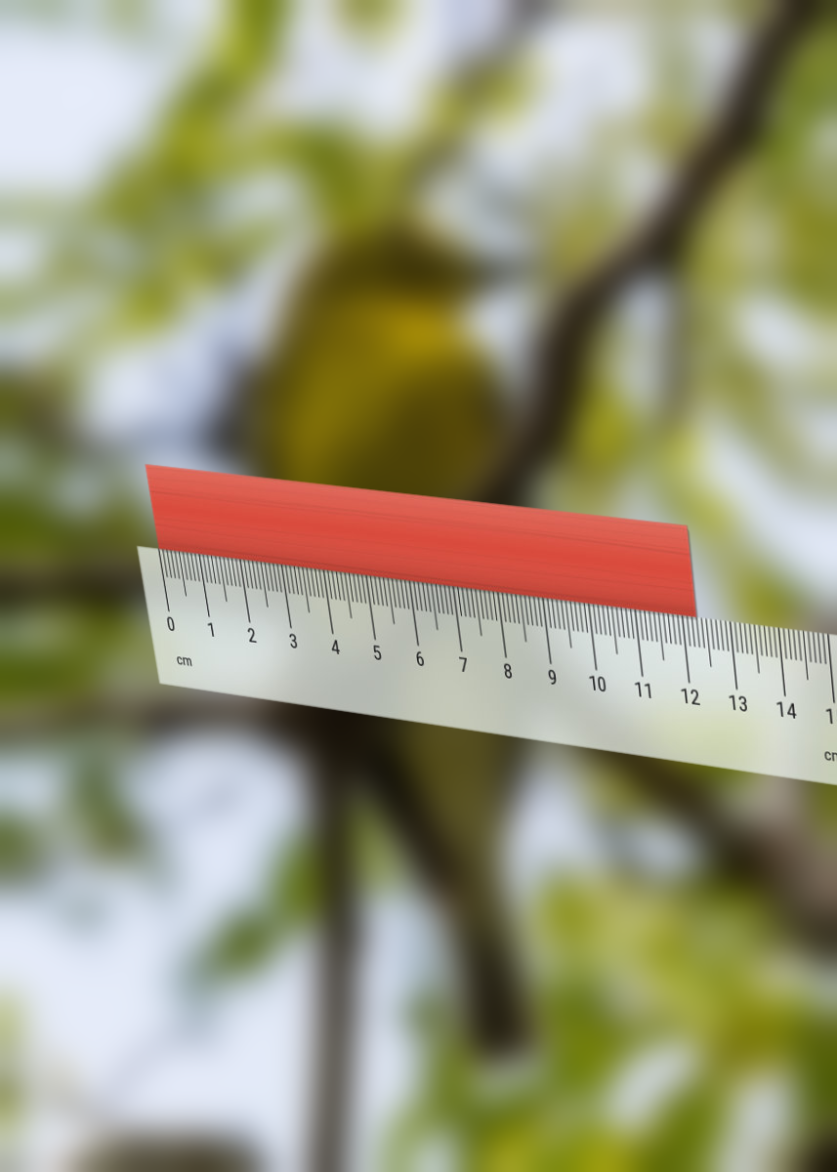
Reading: 12.3 cm
